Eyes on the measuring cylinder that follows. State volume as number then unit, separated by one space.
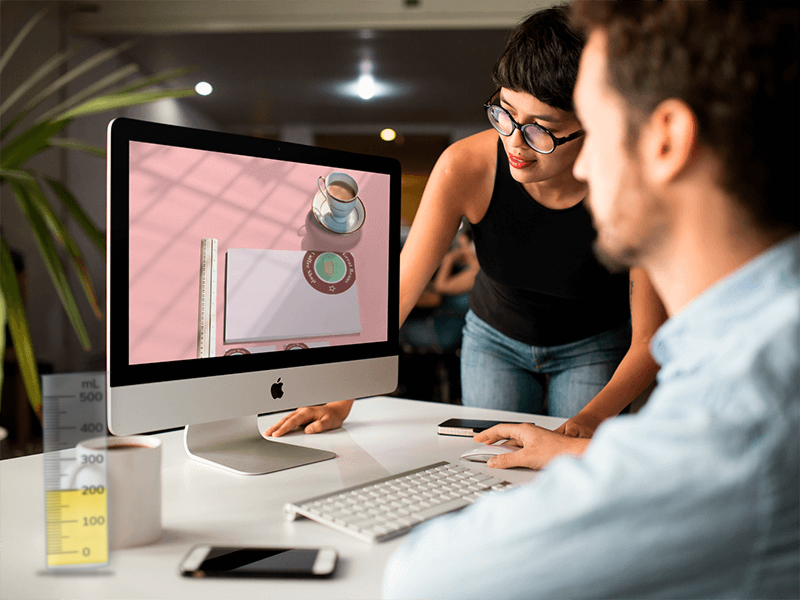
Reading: 200 mL
